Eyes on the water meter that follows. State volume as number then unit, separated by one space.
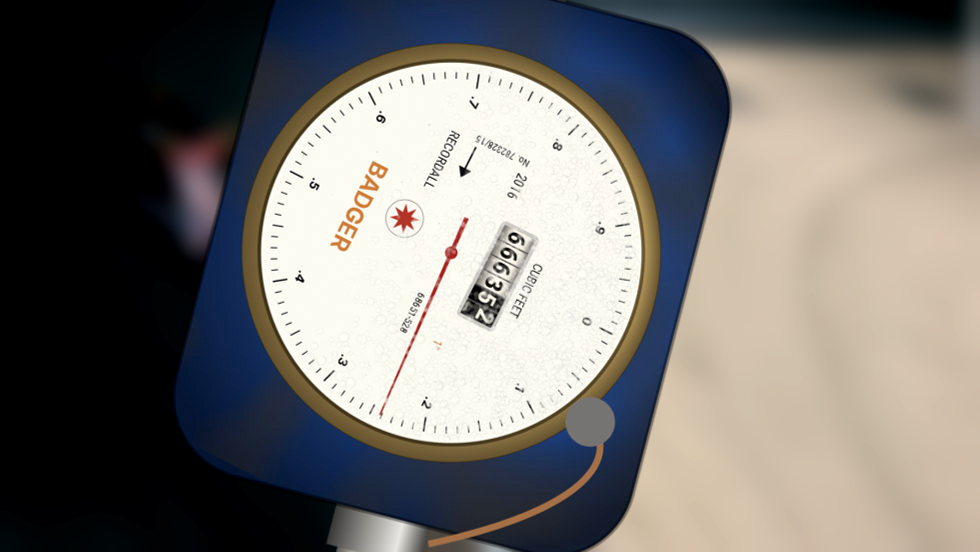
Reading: 666352.24 ft³
